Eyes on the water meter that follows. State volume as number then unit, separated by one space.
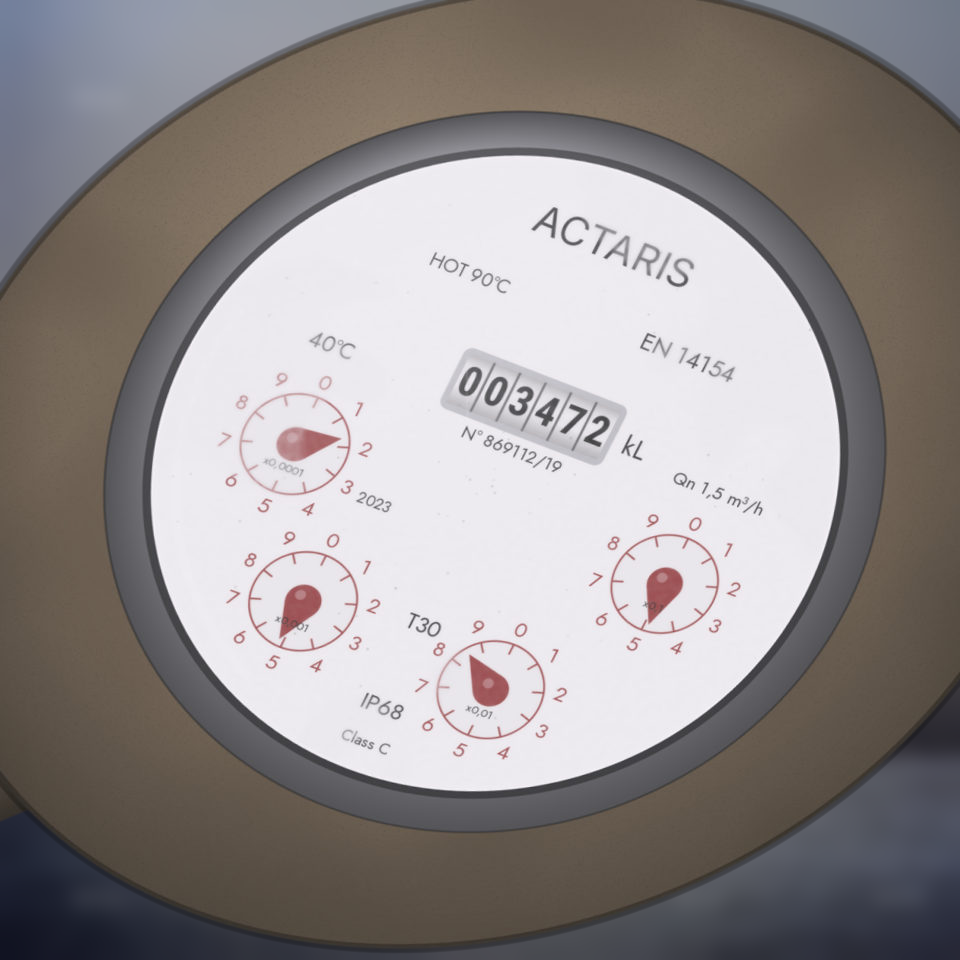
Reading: 3472.4851 kL
